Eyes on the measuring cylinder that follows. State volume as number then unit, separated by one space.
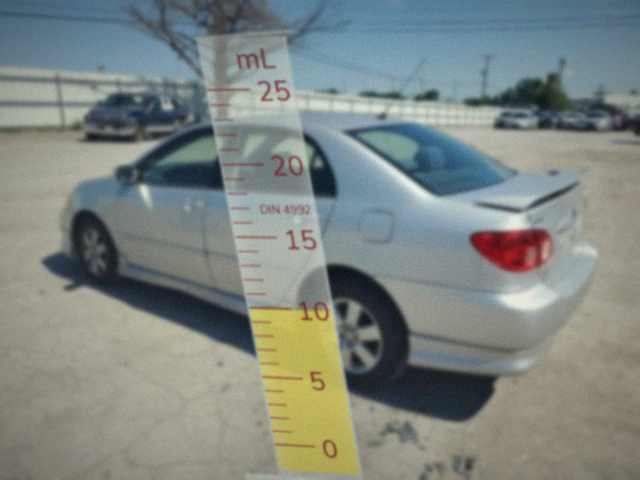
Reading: 10 mL
